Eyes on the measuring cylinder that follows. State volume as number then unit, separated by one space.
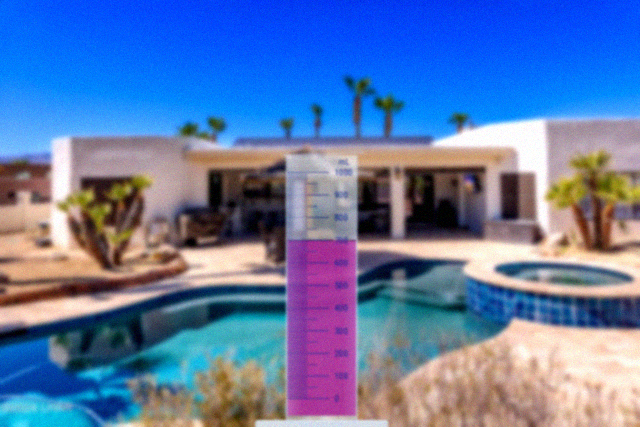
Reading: 700 mL
